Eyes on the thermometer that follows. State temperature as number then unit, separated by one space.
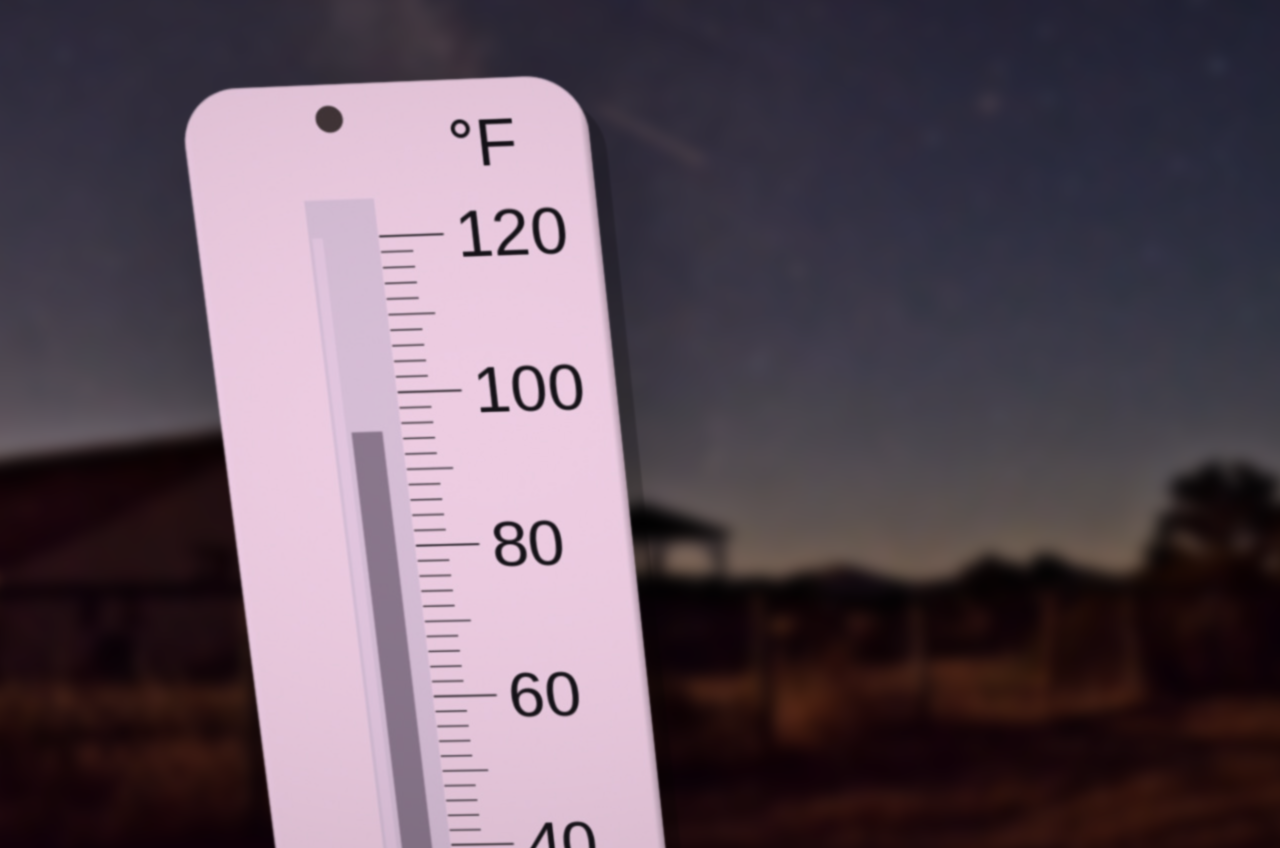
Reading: 95 °F
